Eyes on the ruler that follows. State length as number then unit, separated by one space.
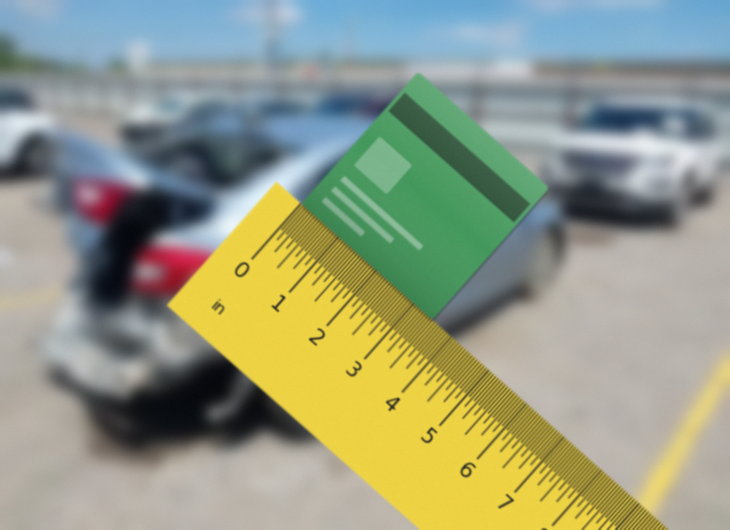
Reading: 3.5 in
